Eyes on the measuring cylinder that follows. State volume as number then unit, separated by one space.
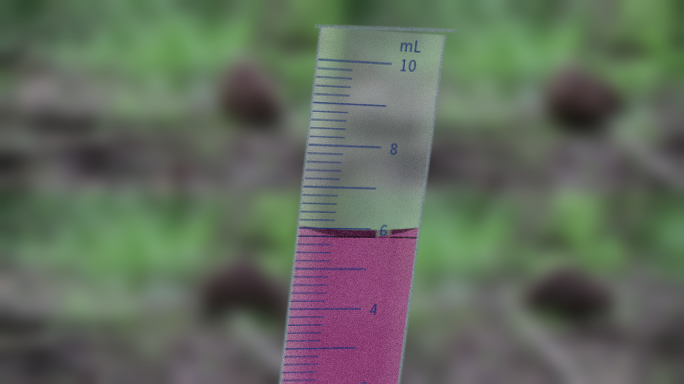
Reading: 5.8 mL
